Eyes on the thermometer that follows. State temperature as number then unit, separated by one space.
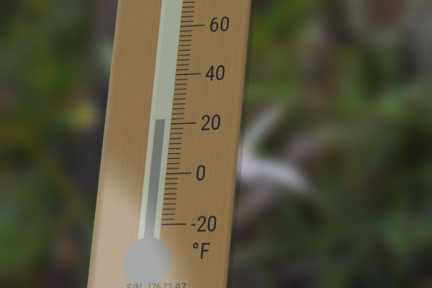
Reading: 22 °F
